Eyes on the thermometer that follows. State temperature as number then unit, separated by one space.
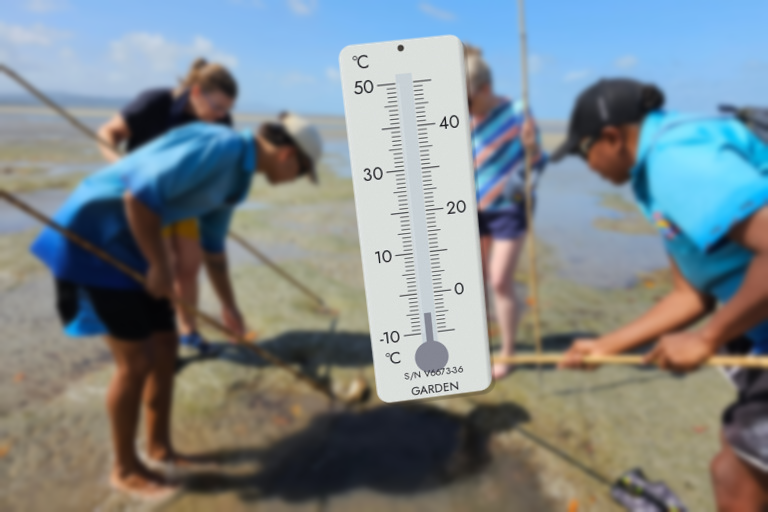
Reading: -5 °C
